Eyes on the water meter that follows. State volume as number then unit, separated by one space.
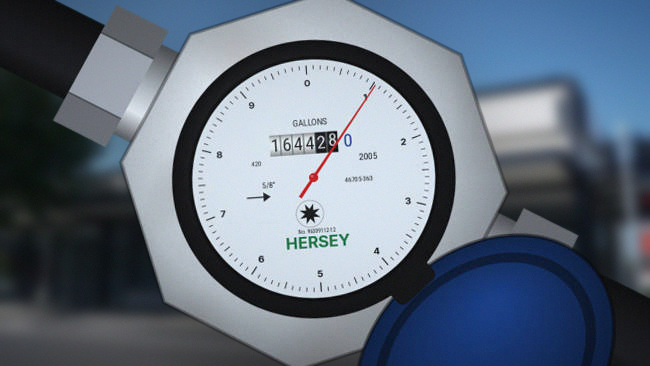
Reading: 1644281.0 gal
